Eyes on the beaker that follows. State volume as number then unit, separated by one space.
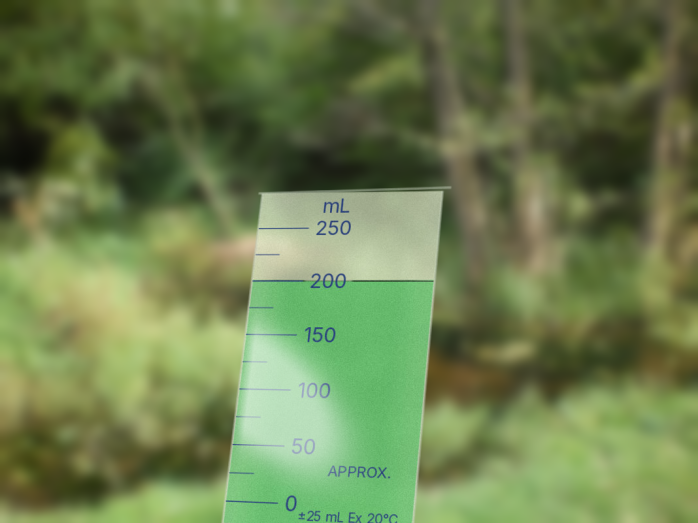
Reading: 200 mL
